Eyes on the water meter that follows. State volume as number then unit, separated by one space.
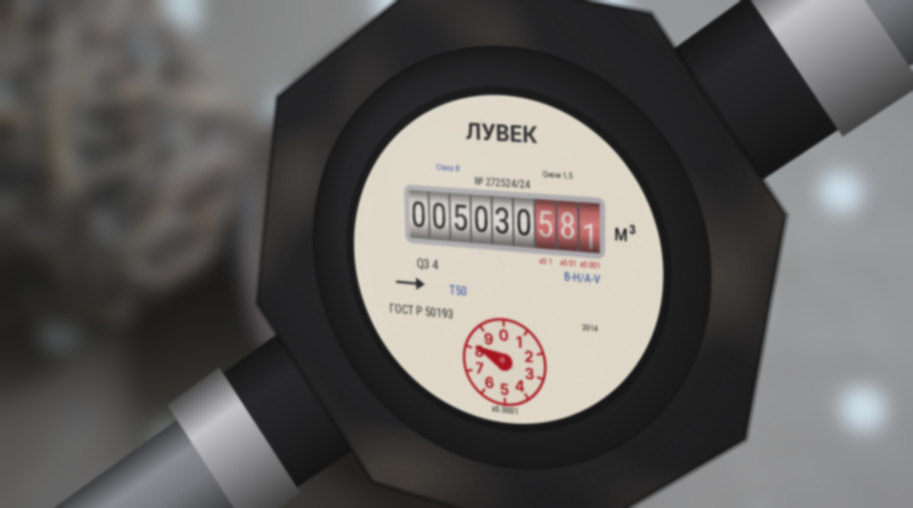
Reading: 5030.5808 m³
